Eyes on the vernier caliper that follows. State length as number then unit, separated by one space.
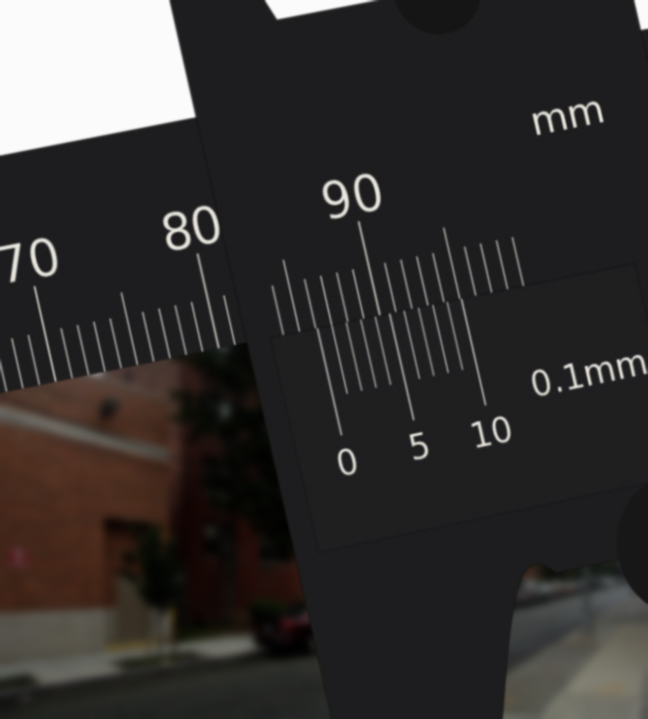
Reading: 86.1 mm
